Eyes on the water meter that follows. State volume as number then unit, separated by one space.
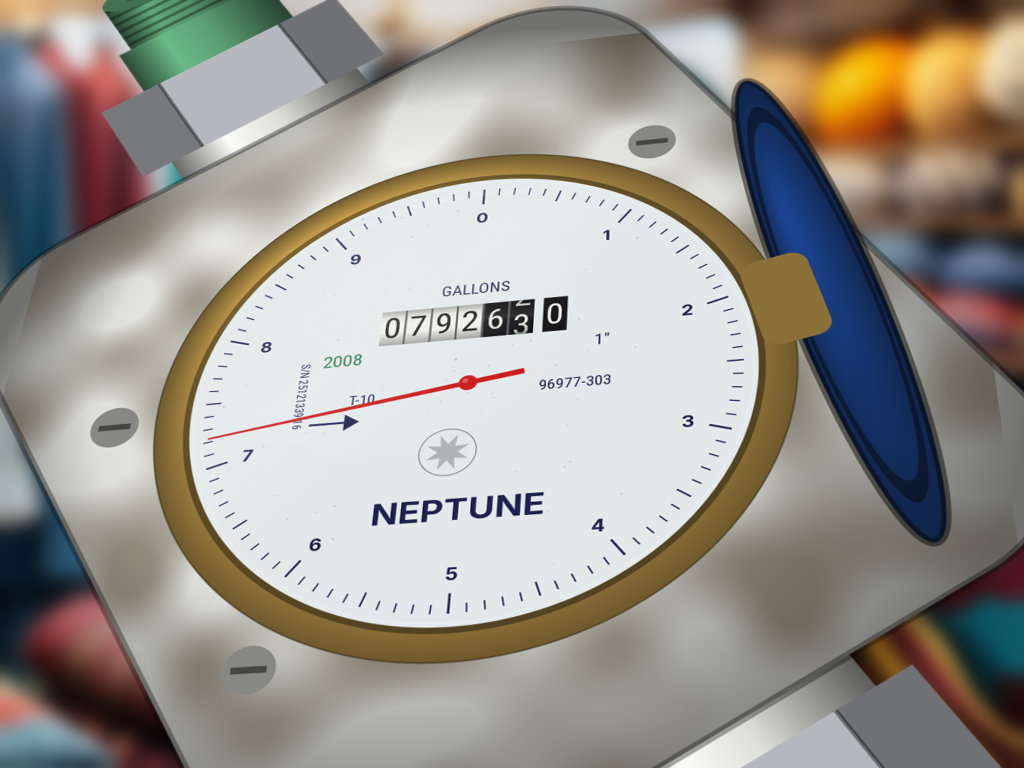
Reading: 792627.2 gal
